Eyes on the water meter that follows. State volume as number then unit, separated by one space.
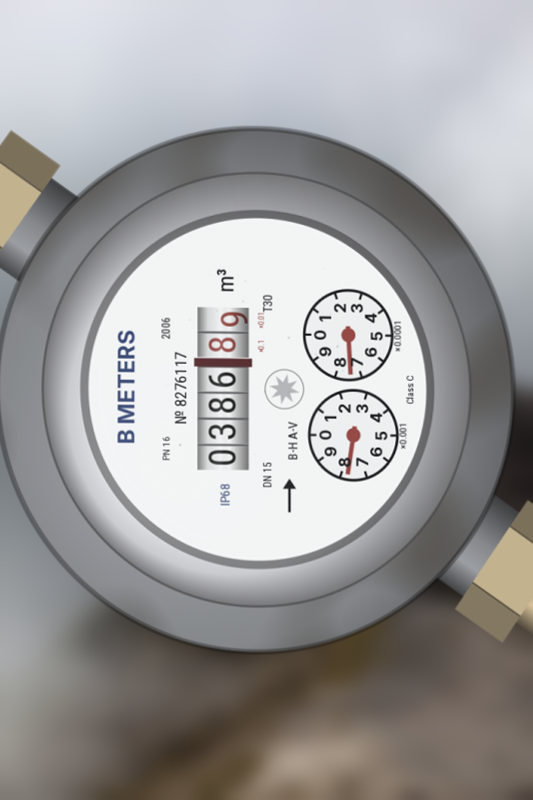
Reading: 386.8877 m³
